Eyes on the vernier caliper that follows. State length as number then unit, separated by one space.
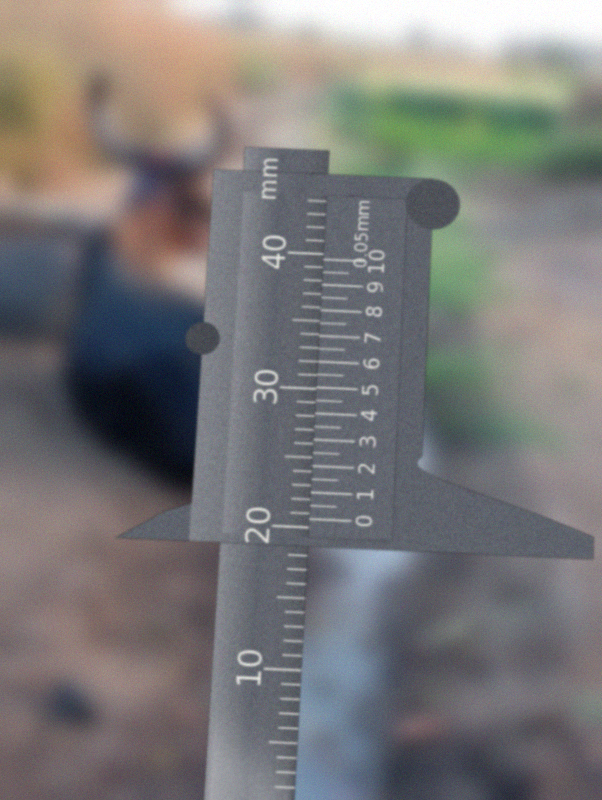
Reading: 20.6 mm
